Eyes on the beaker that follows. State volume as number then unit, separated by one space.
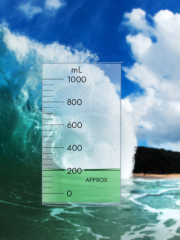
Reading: 200 mL
